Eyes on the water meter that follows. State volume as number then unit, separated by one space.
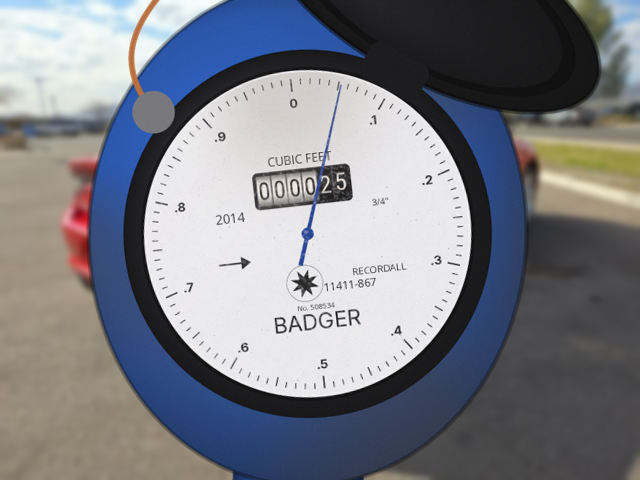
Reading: 25.05 ft³
